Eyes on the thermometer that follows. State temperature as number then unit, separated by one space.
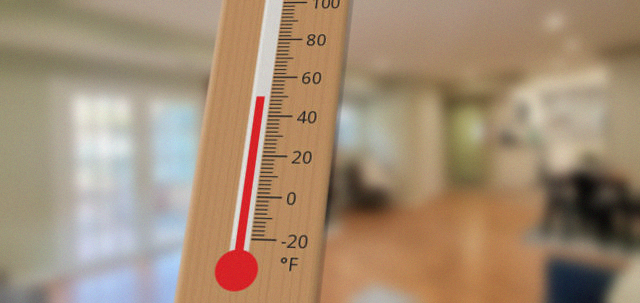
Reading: 50 °F
